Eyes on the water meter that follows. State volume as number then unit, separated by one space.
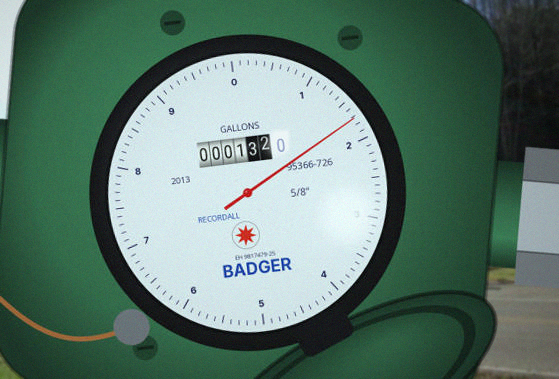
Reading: 1321.7 gal
